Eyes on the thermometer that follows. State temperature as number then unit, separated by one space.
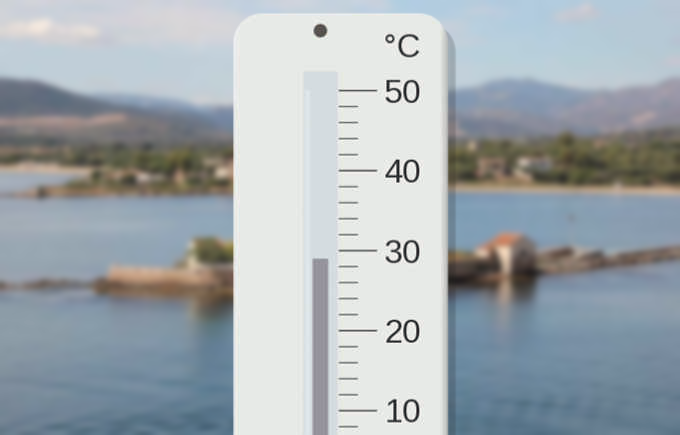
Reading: 29 °C
